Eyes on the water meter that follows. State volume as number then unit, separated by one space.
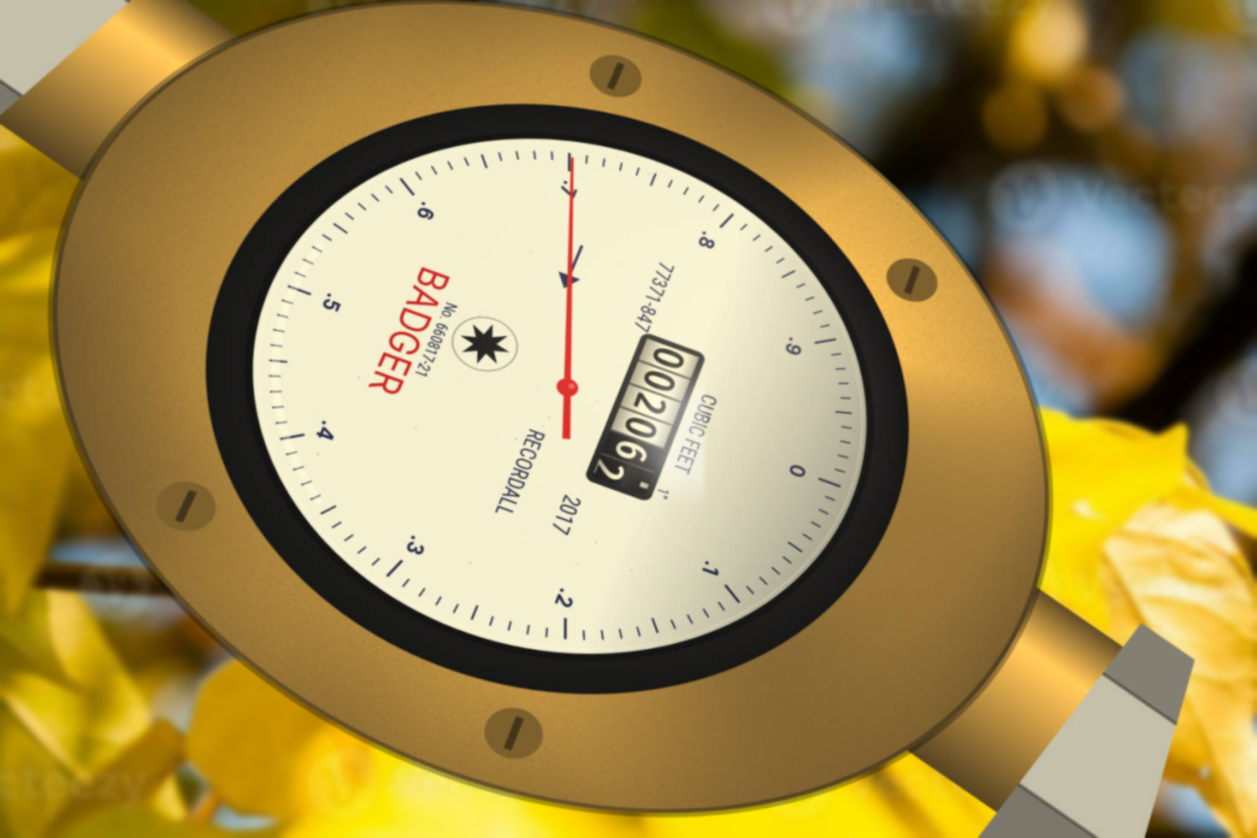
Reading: 2061.70 ft³
